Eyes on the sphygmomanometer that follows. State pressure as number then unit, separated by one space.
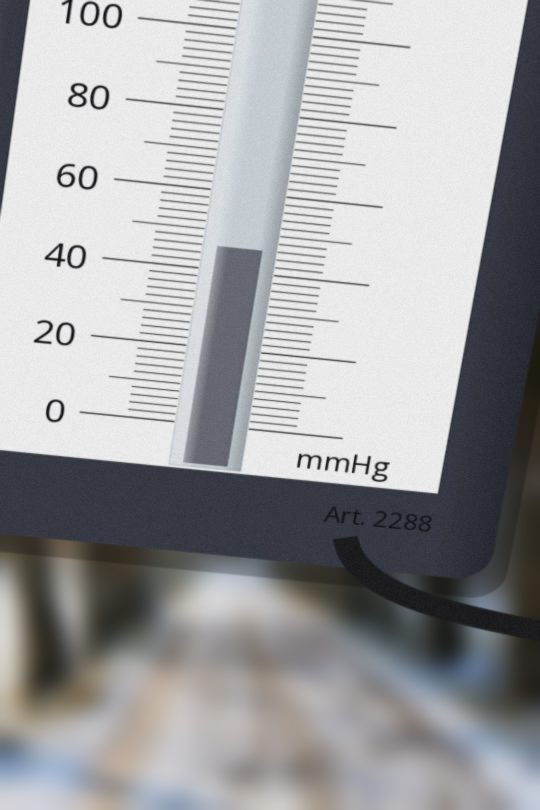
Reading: 46 mmHg
